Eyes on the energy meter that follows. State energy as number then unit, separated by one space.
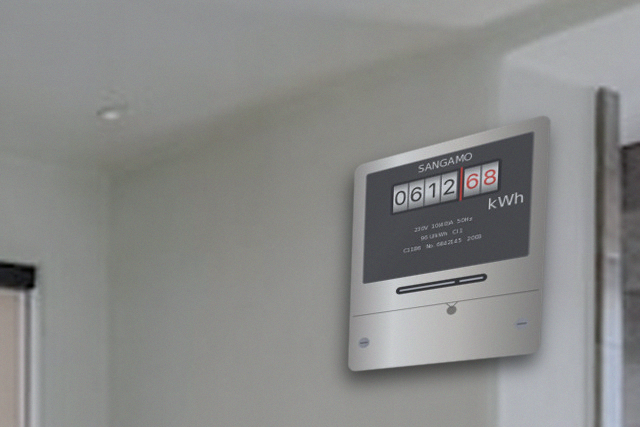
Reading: 612.68 kWh
